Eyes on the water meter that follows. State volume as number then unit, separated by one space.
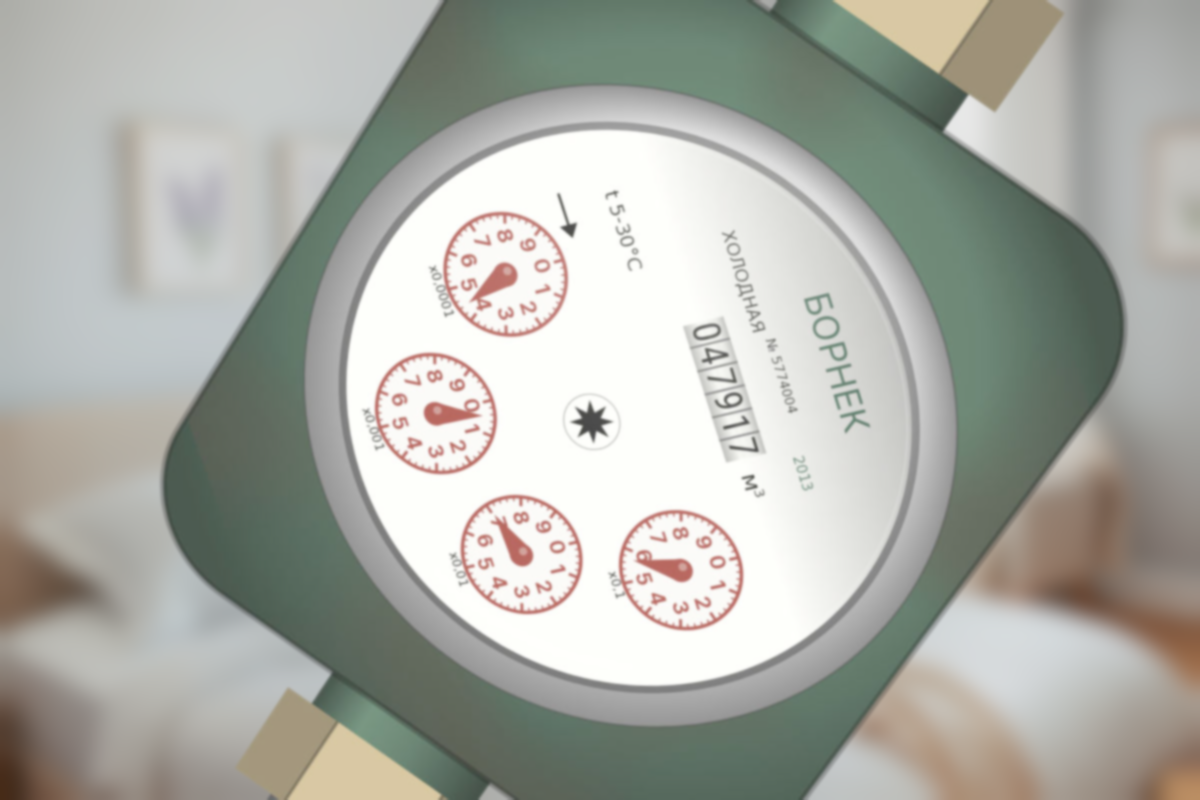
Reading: 47917.5704 m³
